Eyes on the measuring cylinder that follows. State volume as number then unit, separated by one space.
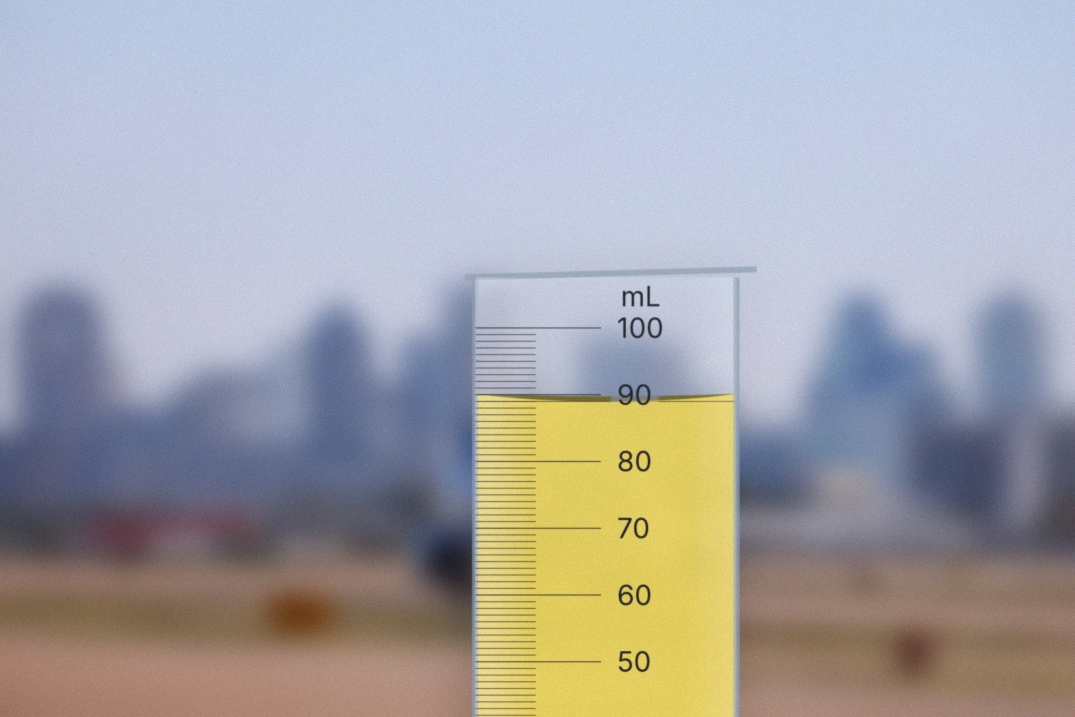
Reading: 89 mL
